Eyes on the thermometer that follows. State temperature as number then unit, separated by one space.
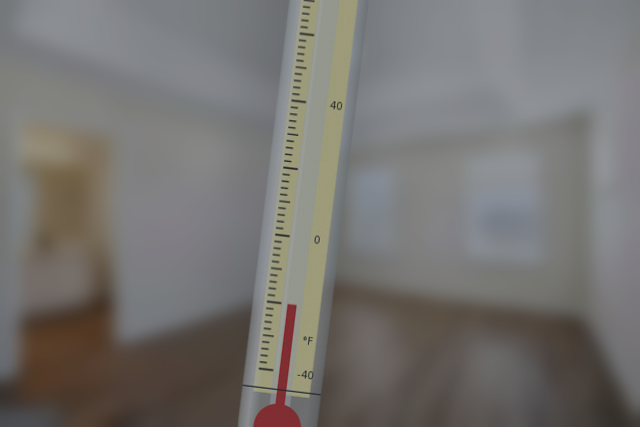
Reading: -20 °F
